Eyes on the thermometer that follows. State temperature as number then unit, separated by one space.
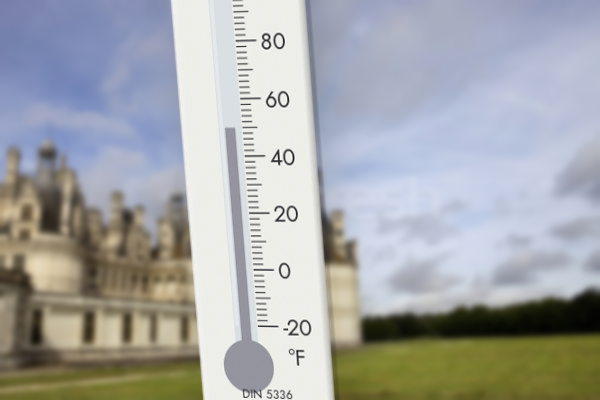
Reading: 50 °F
